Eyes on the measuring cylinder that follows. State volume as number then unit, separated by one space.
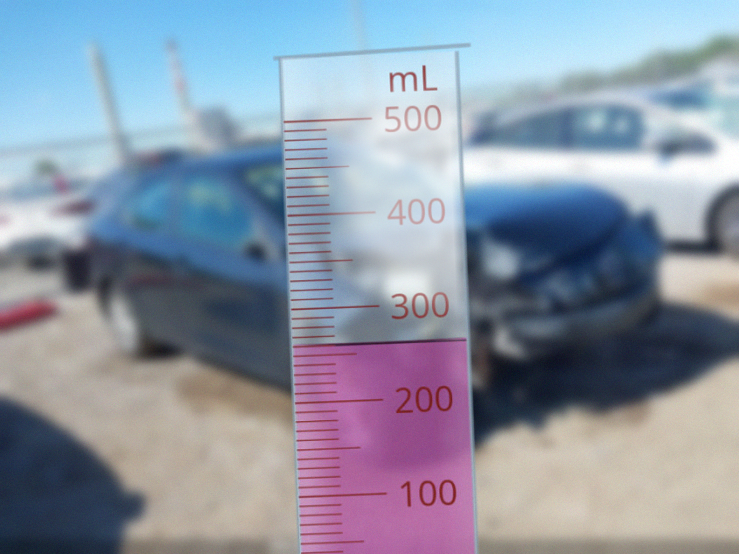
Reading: 260 mL
